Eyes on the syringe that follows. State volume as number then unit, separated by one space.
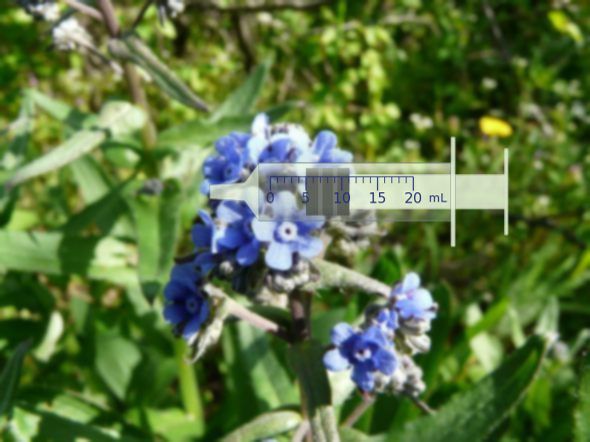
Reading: 5 mL
